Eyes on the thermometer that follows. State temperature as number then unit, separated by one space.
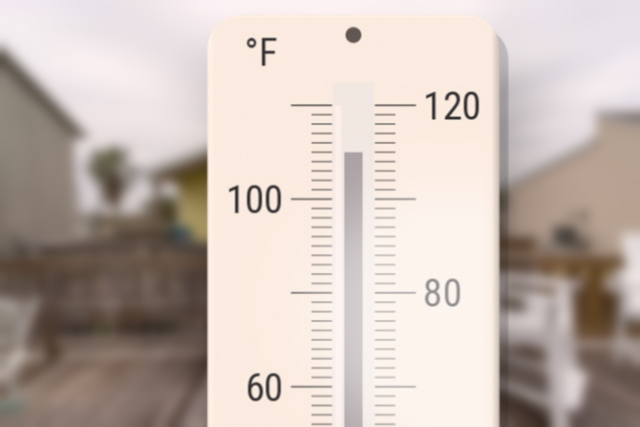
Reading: 110 °F
